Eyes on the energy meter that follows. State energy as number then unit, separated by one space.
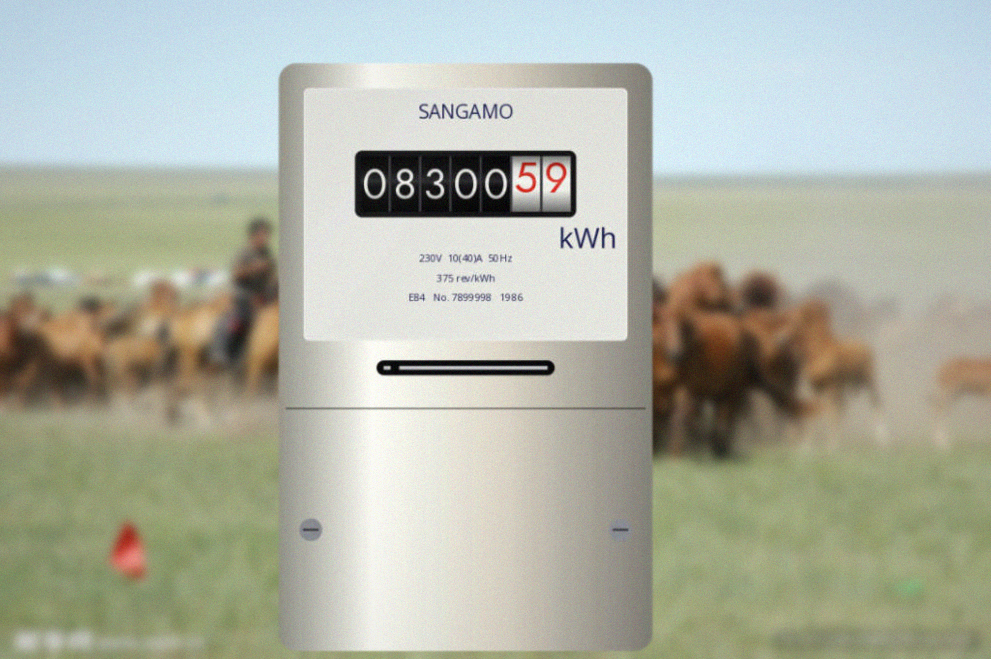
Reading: 8300.59 kWh
